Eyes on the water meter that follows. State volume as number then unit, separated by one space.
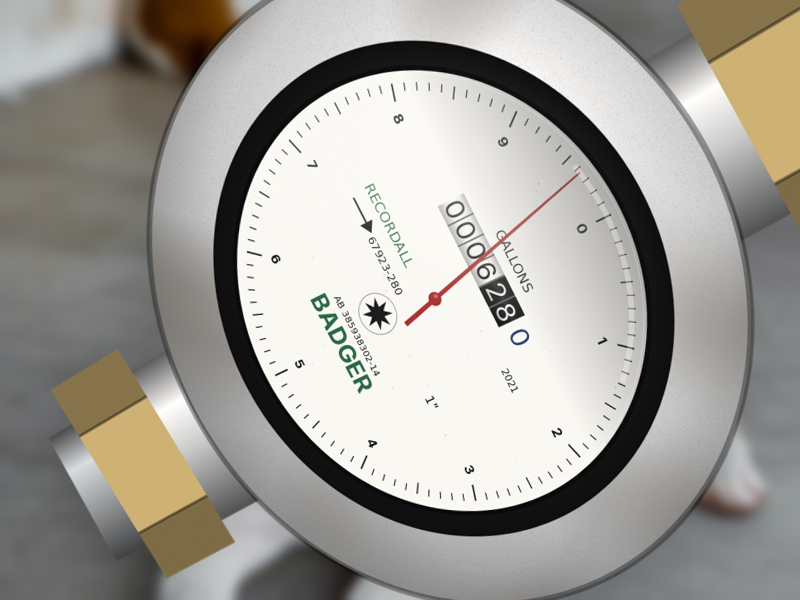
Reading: 6279.6 gal
